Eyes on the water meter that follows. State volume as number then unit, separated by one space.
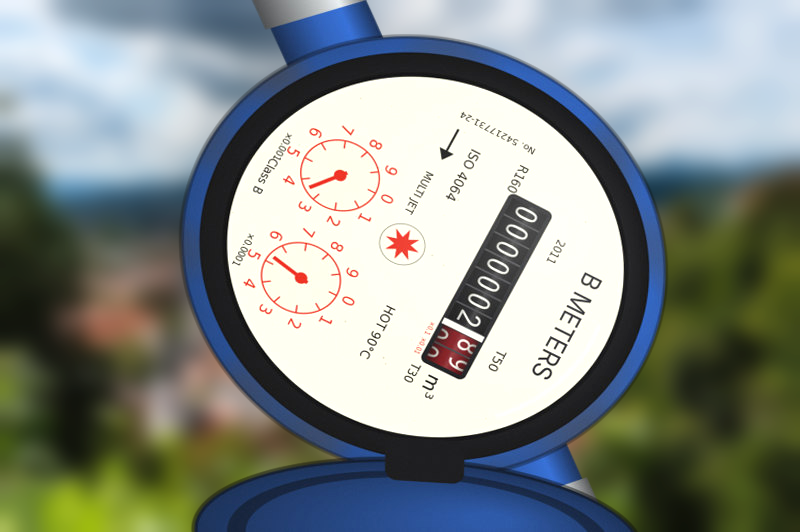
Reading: 2.8935 m³
